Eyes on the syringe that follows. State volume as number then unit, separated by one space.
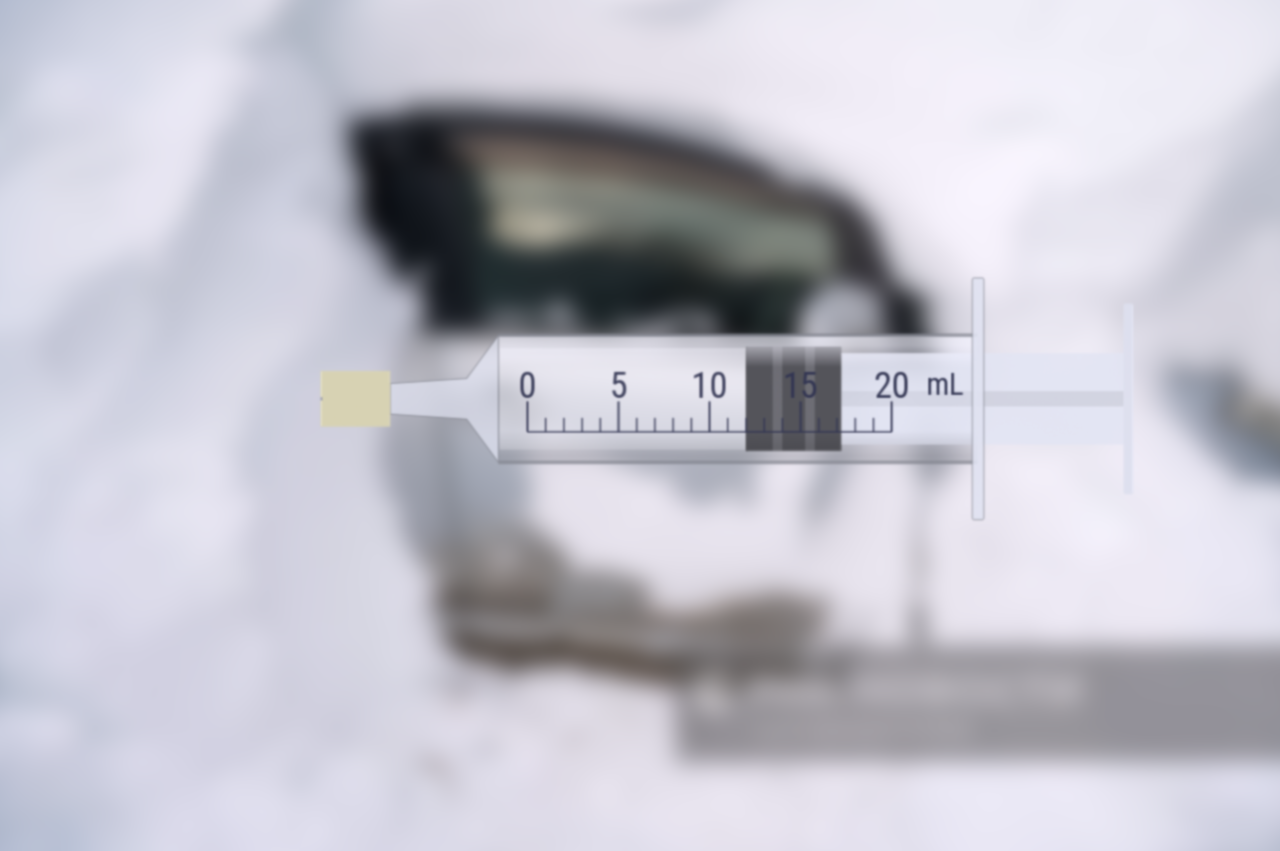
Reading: 12 mL
